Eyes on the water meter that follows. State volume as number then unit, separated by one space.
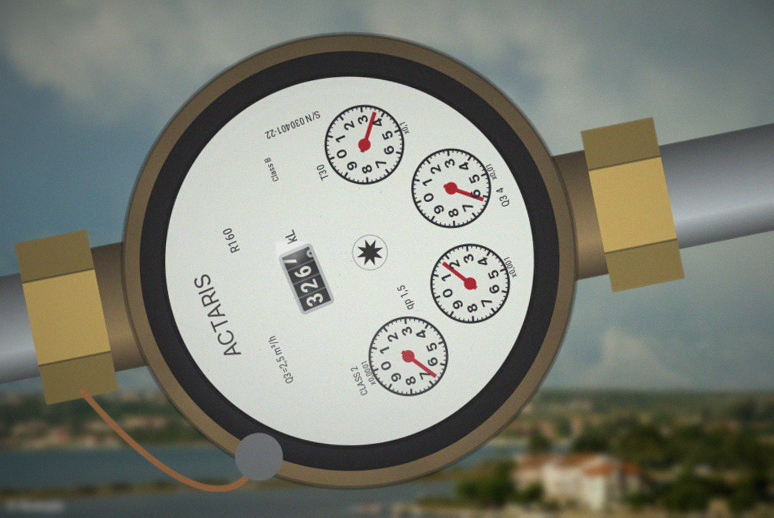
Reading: 3267.3616 kL
